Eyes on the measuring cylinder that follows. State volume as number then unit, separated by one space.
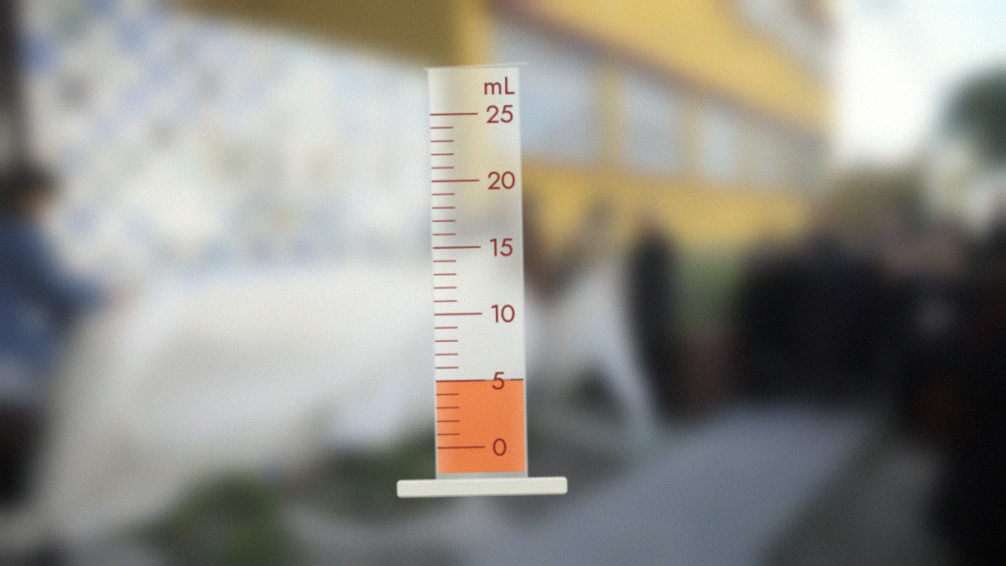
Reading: 5 mL
